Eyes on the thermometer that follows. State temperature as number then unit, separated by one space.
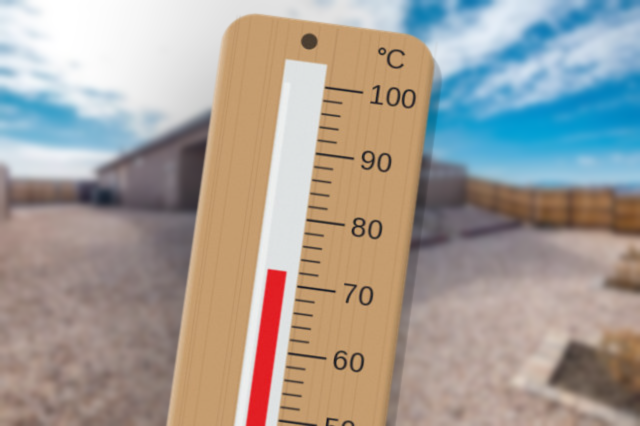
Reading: 72 °C
